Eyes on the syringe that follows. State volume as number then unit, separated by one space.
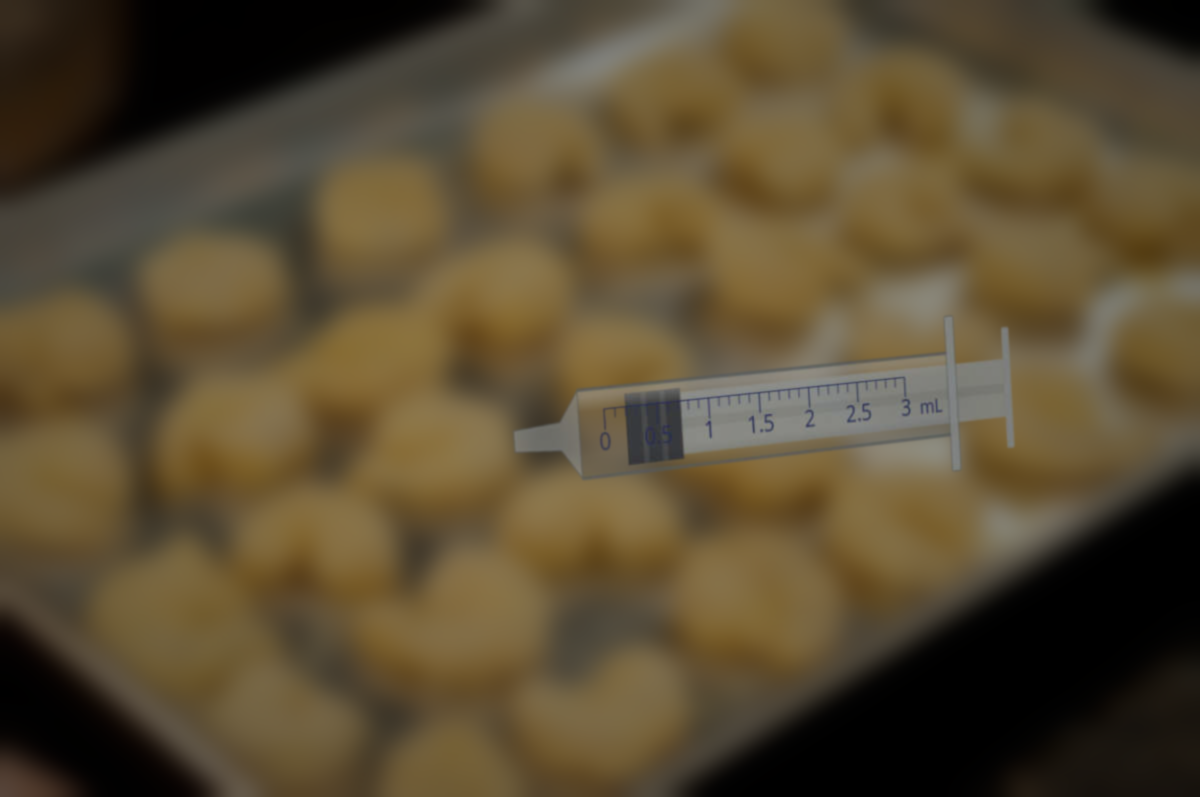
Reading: 0.2 mL
